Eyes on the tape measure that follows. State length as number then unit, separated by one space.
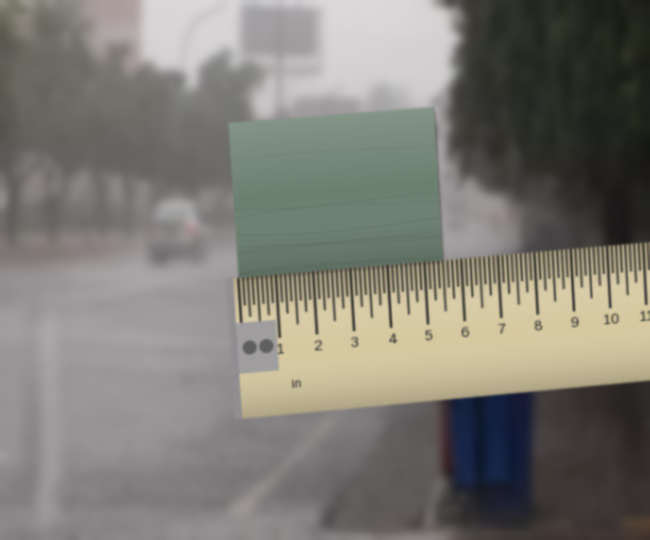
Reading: 5.5 in
